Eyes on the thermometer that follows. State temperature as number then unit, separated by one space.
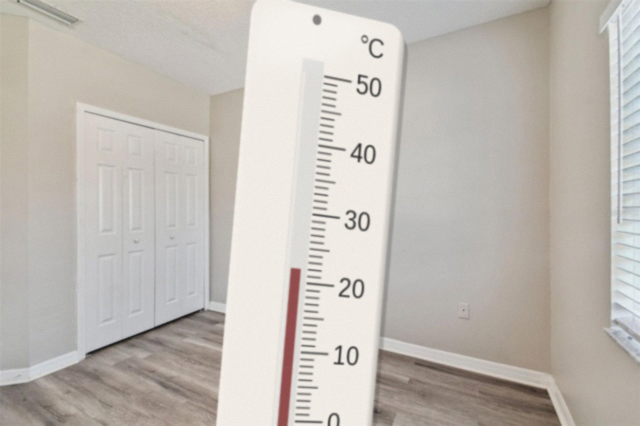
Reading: 22 °C
